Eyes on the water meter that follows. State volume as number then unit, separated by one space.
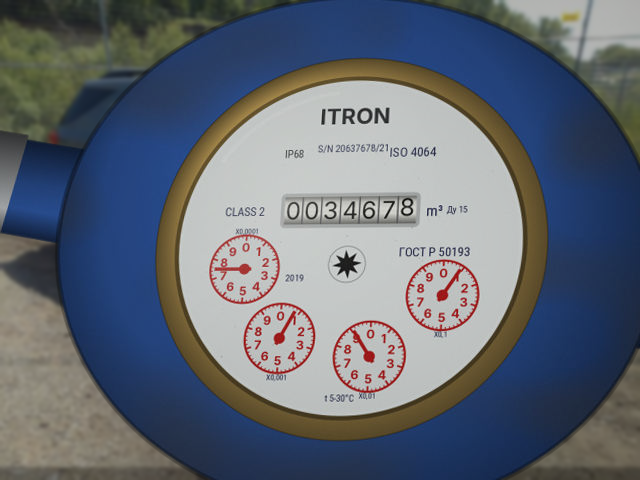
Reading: 34678.0907 m³
